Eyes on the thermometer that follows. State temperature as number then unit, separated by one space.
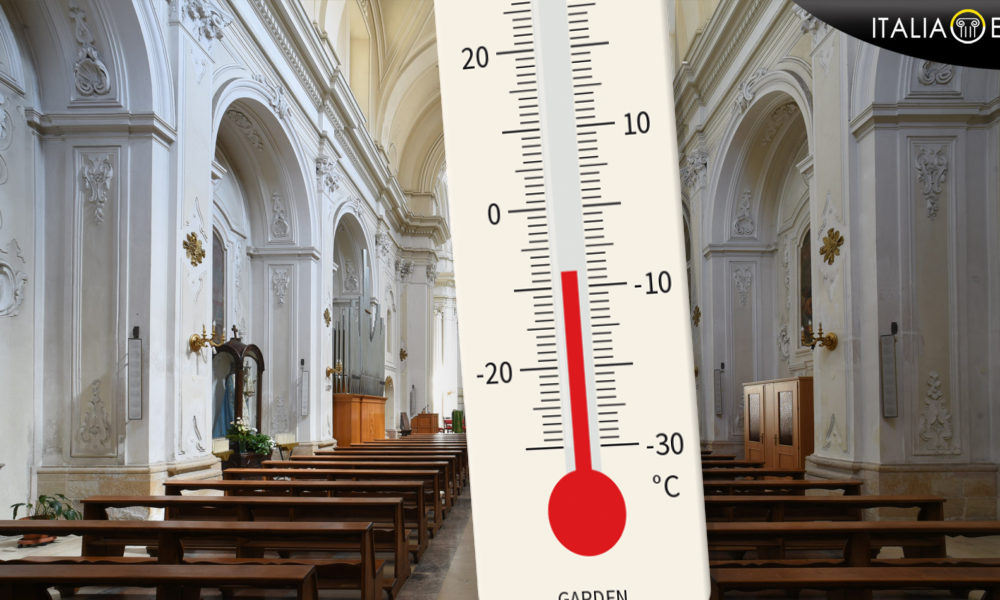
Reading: -8 °C
